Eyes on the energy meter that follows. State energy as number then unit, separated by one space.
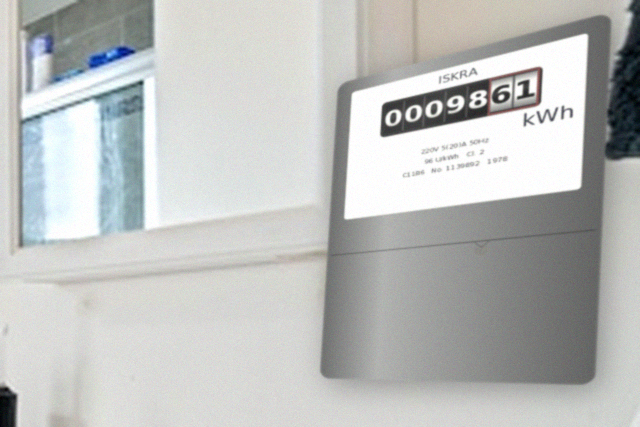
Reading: 98.61 kWh
